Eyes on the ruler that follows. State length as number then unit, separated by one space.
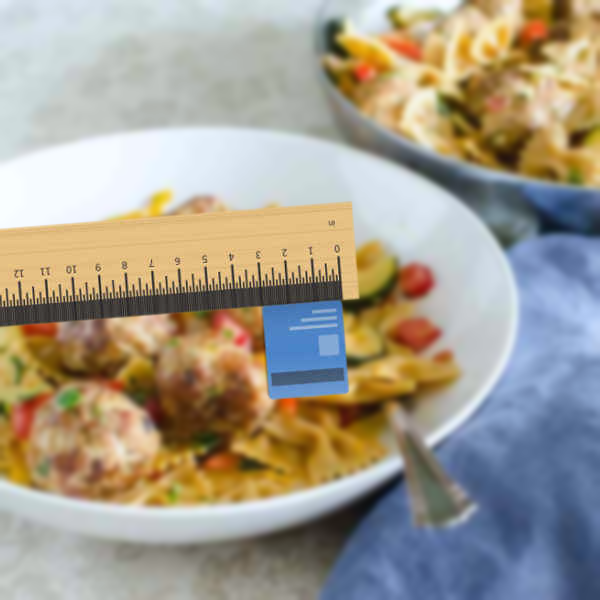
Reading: 3 in
